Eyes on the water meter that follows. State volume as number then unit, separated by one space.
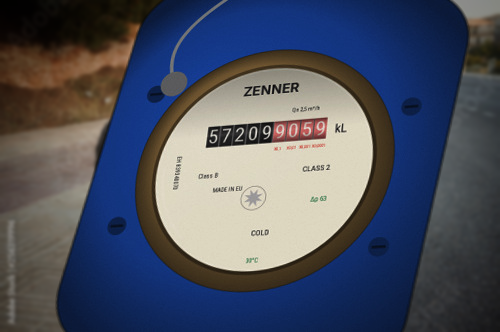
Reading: 57209.9059 kL
